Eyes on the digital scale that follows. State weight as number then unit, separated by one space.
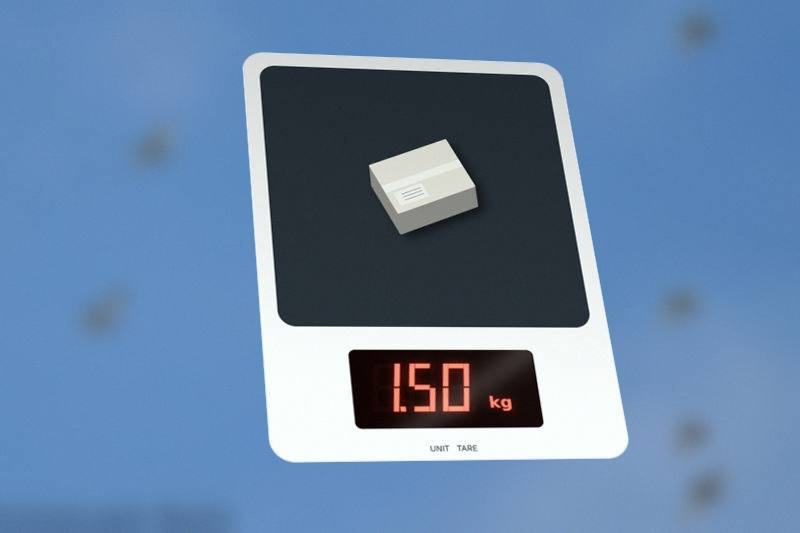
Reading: 1.50 kg
